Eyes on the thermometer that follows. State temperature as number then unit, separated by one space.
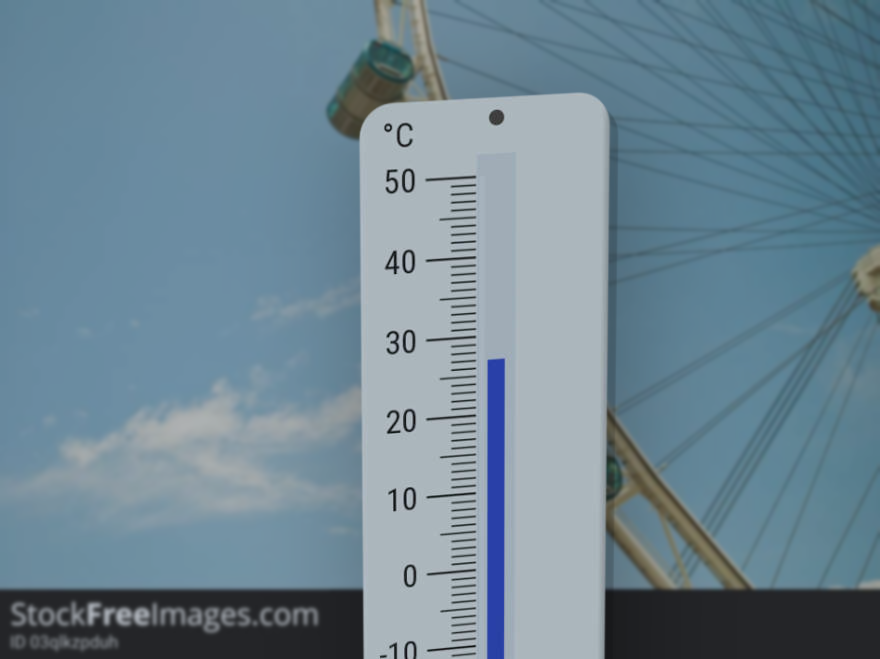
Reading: 27 °C
